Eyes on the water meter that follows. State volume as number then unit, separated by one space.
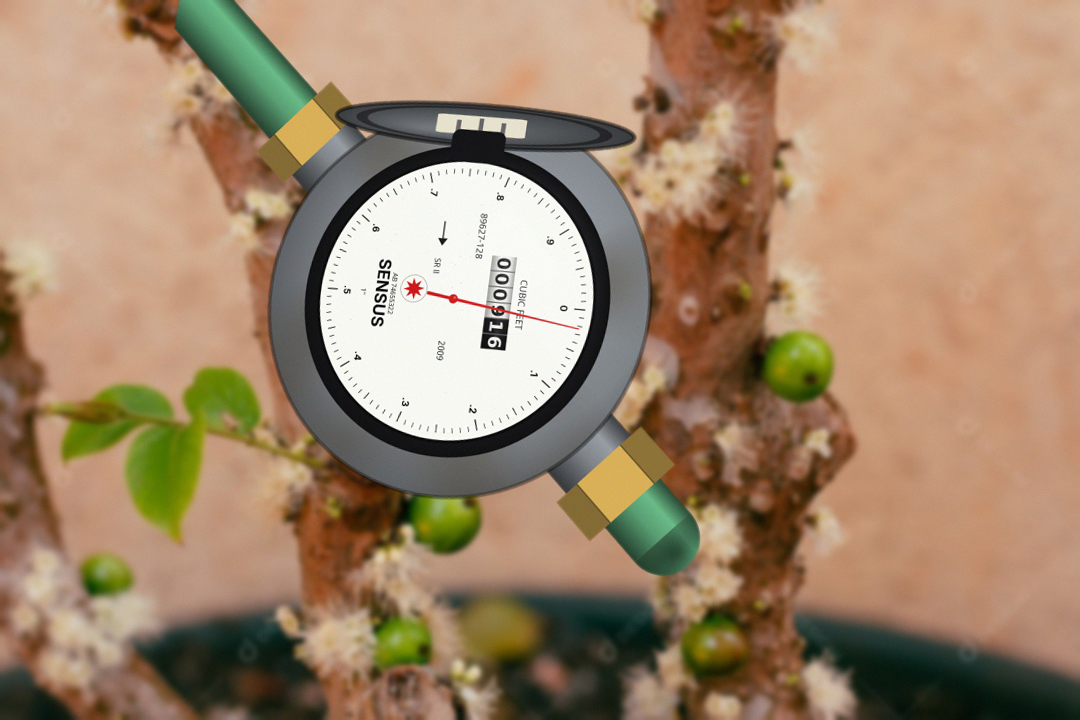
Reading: 916.02 ft³
